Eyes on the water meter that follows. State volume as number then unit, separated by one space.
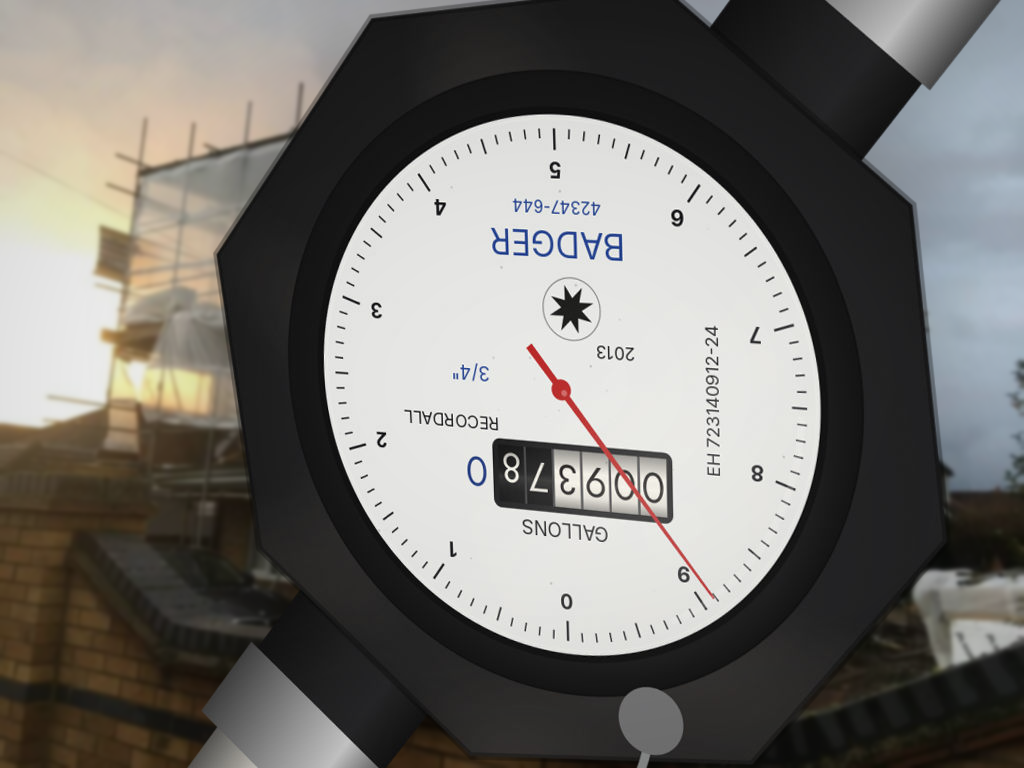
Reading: 93778.9 gal
